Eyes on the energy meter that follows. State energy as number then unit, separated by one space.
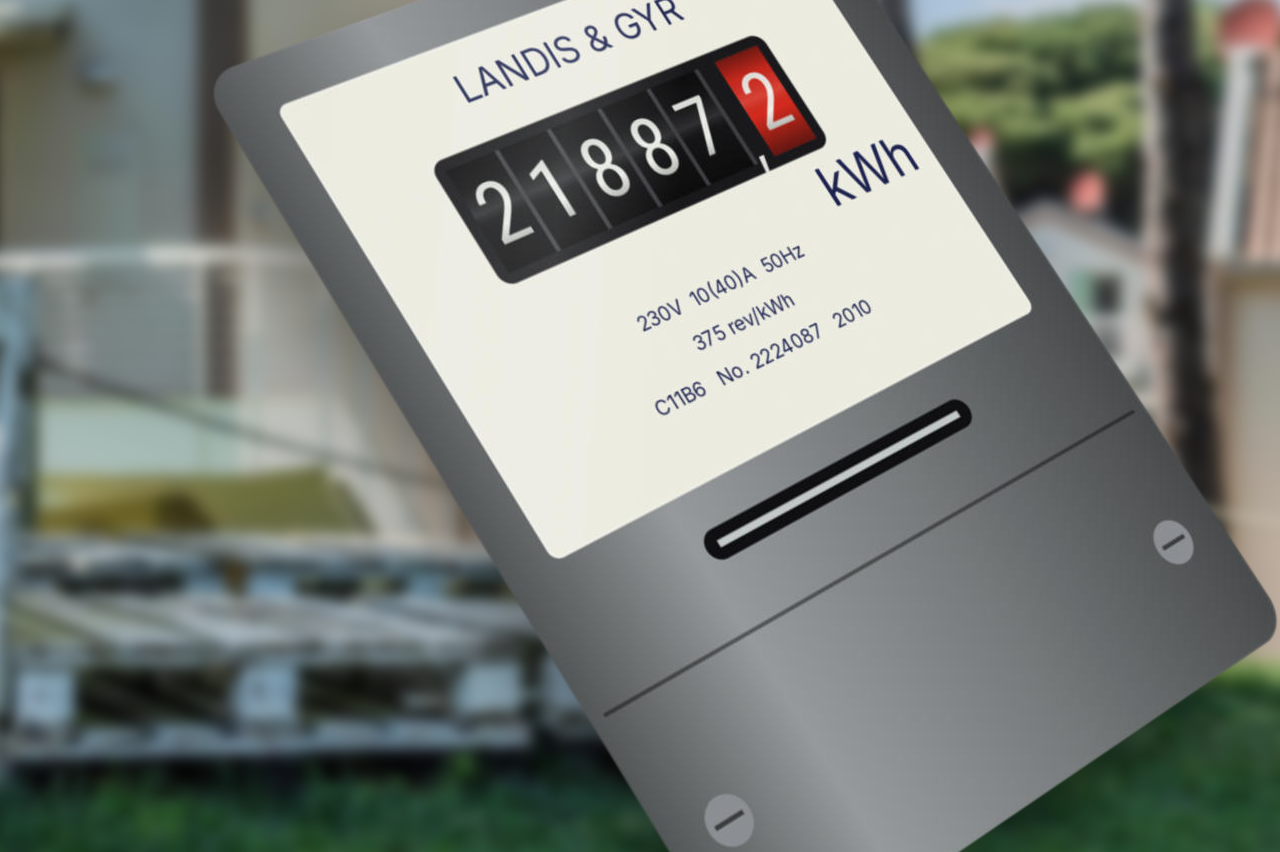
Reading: 21887.2 kWh
